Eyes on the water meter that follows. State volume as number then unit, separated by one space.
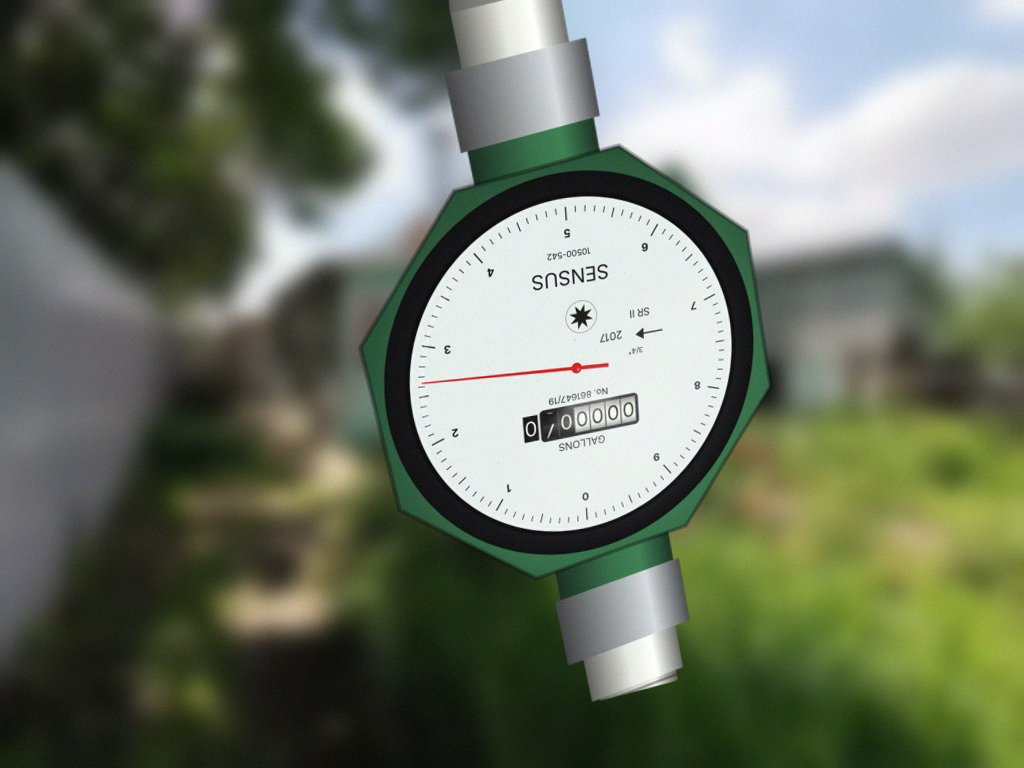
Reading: 72.6 gal
